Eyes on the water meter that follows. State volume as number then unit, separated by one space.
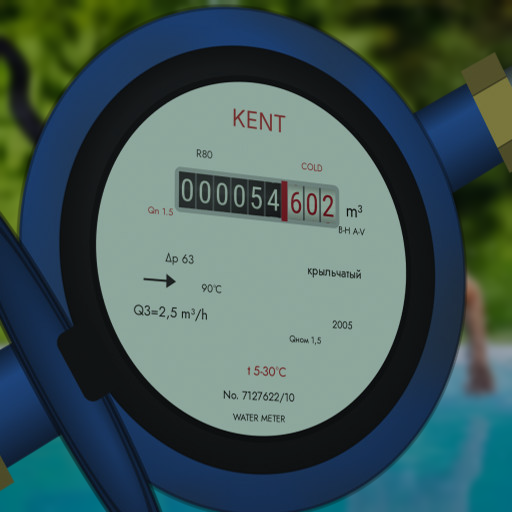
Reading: 54.602 m³
